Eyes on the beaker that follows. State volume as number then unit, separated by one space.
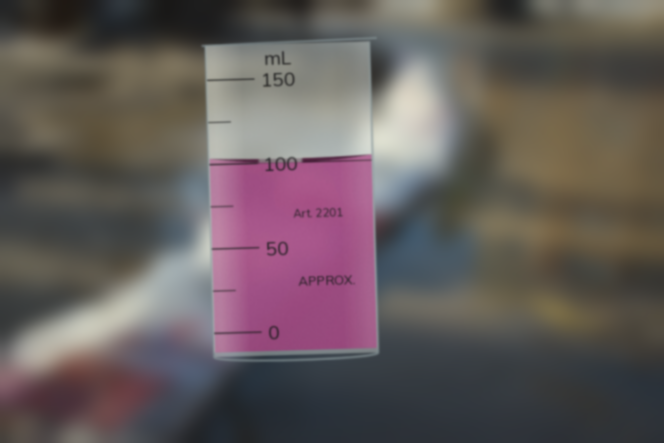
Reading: 100 mL
